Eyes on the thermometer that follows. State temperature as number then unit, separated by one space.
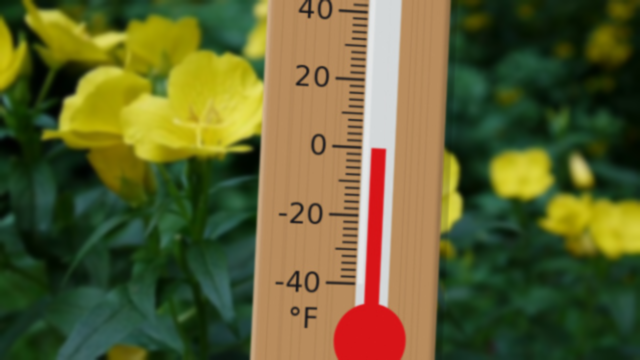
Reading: 0 °F
